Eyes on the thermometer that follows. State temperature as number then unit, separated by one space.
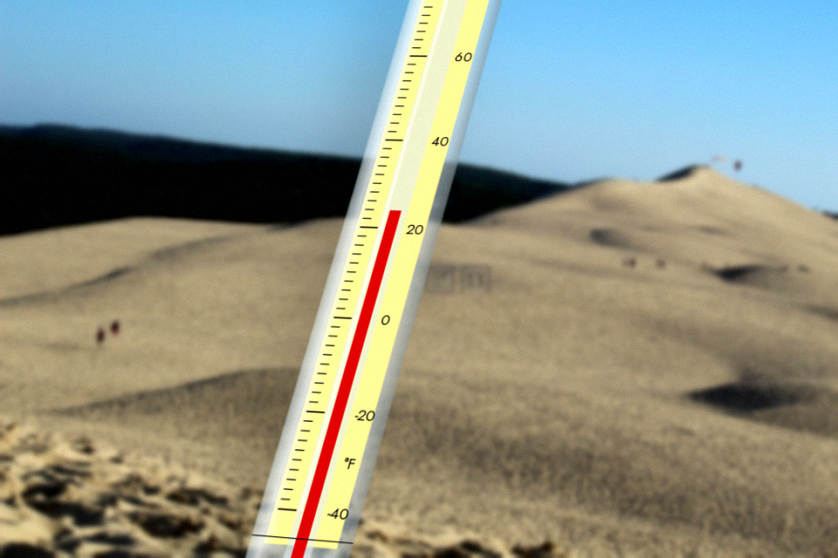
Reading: 24 °F
